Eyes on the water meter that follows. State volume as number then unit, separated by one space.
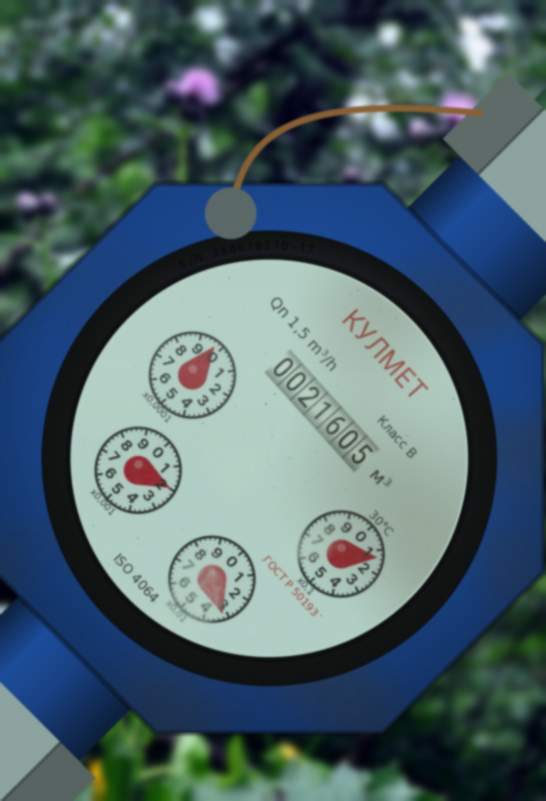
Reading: 21605.1319 m³
